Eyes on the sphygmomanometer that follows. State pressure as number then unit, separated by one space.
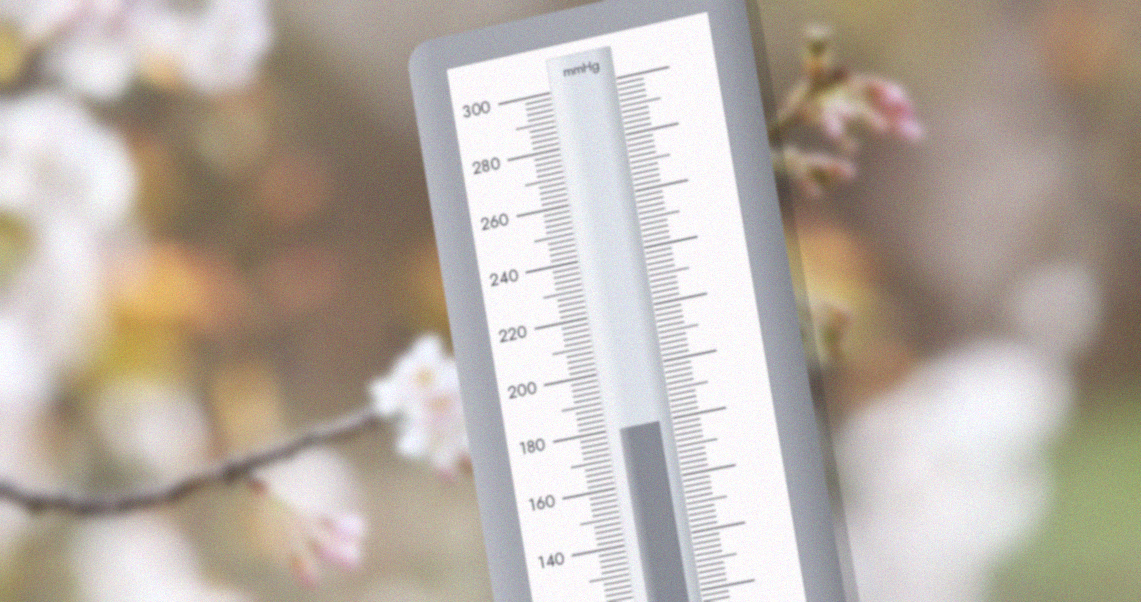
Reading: 180 mmHg
